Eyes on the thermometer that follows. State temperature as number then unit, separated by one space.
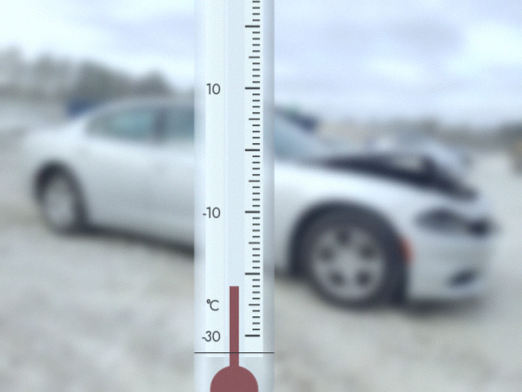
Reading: -22 °C
